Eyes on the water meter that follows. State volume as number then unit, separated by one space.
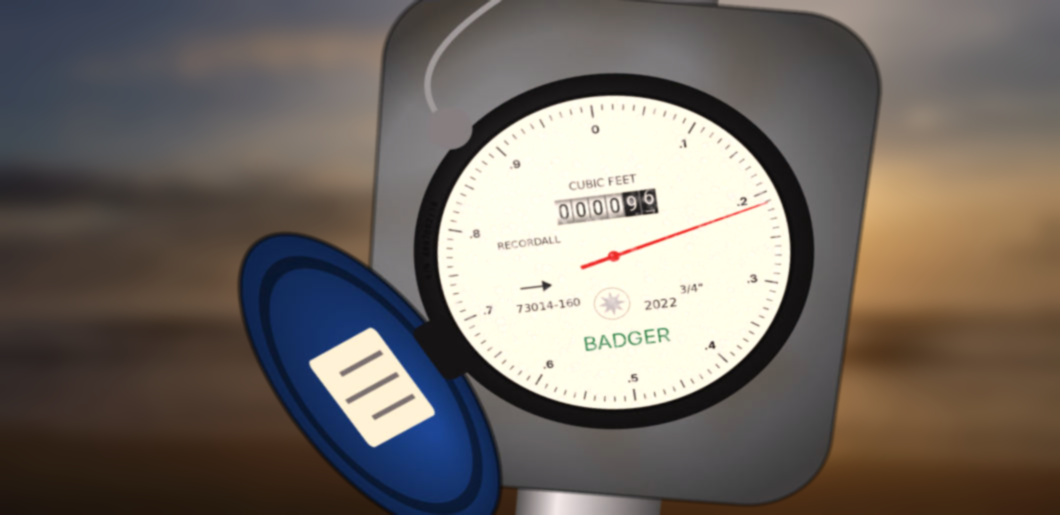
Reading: 96.21 ft³
